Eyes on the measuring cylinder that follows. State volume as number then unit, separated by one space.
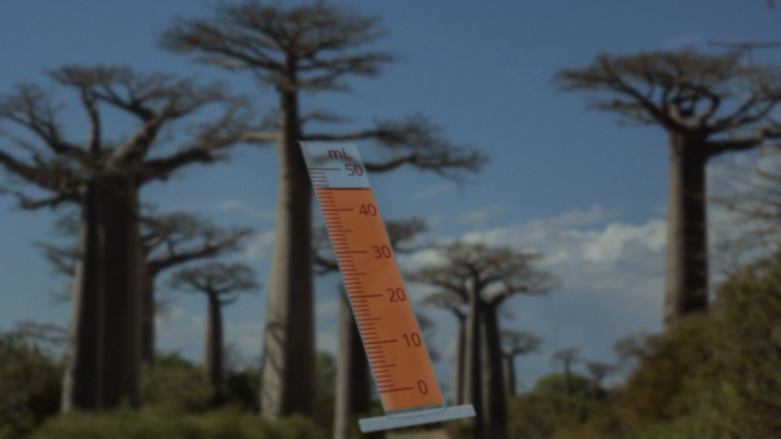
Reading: 45 mL
